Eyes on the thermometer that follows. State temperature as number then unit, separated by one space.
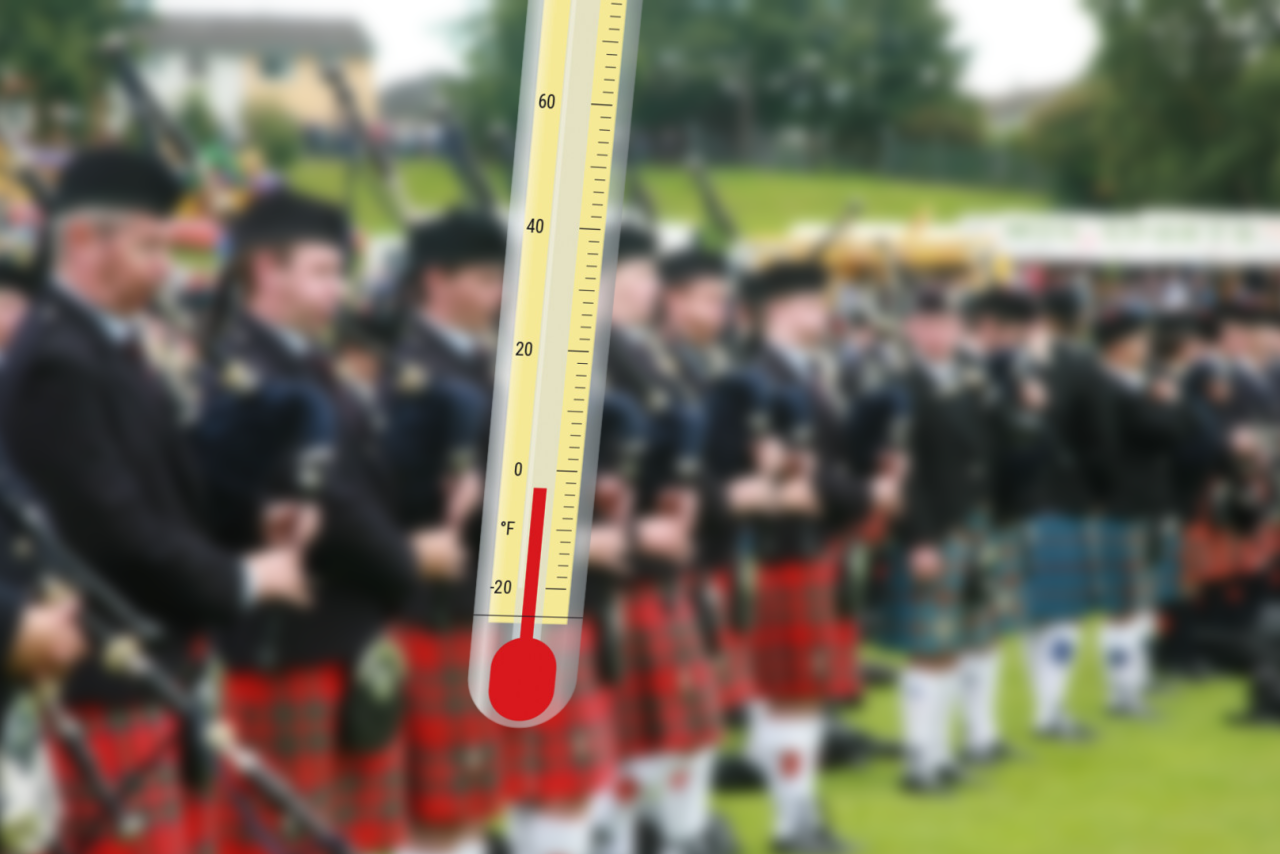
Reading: -3 °F
